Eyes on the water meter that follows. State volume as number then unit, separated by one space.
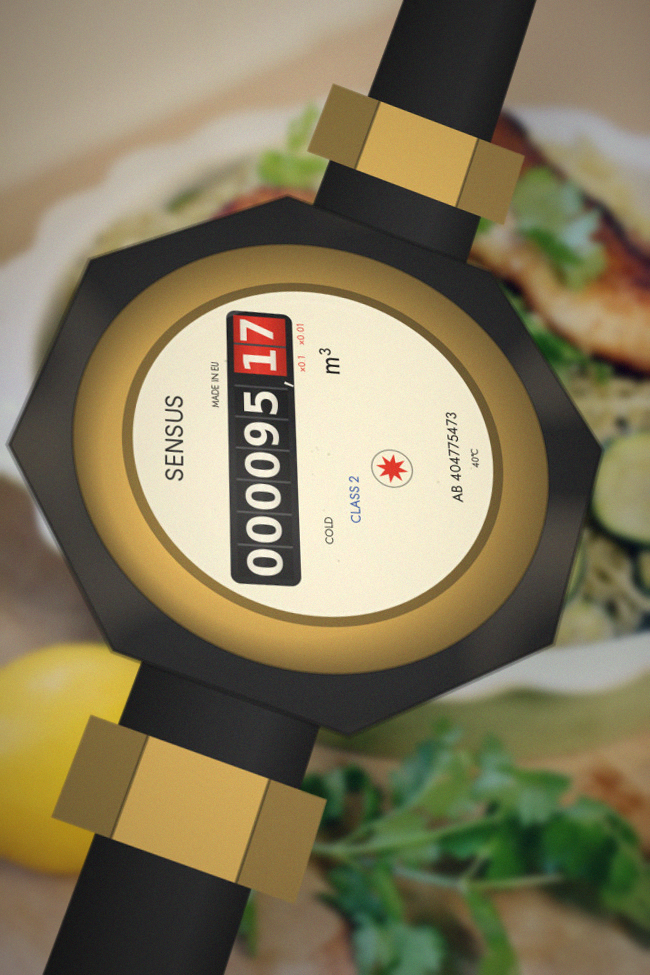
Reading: 95.17 m³
